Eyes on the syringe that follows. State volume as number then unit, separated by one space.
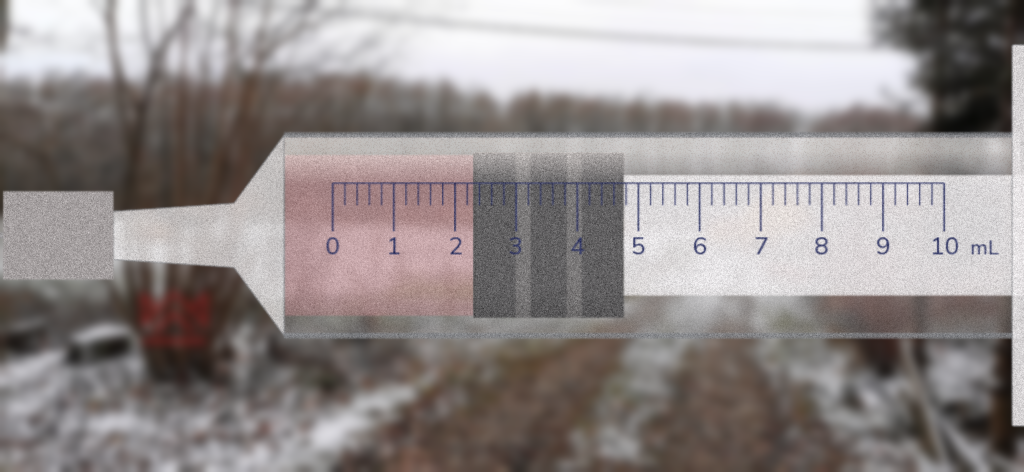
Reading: 2.3 mL
